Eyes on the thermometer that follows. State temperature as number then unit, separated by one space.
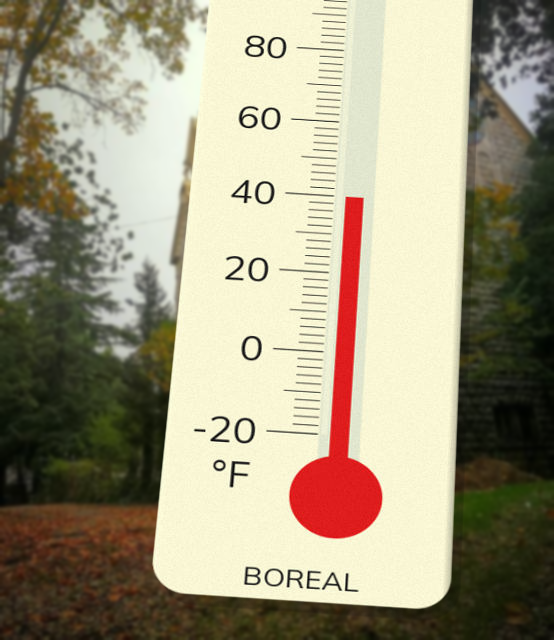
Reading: 40 °F
